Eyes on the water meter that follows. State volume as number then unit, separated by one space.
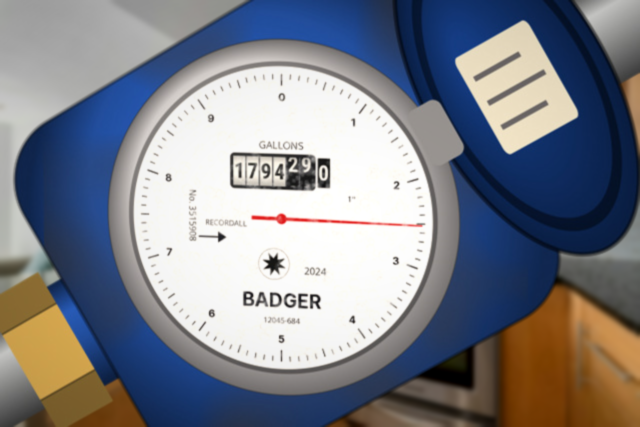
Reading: 1794292.5 gal
